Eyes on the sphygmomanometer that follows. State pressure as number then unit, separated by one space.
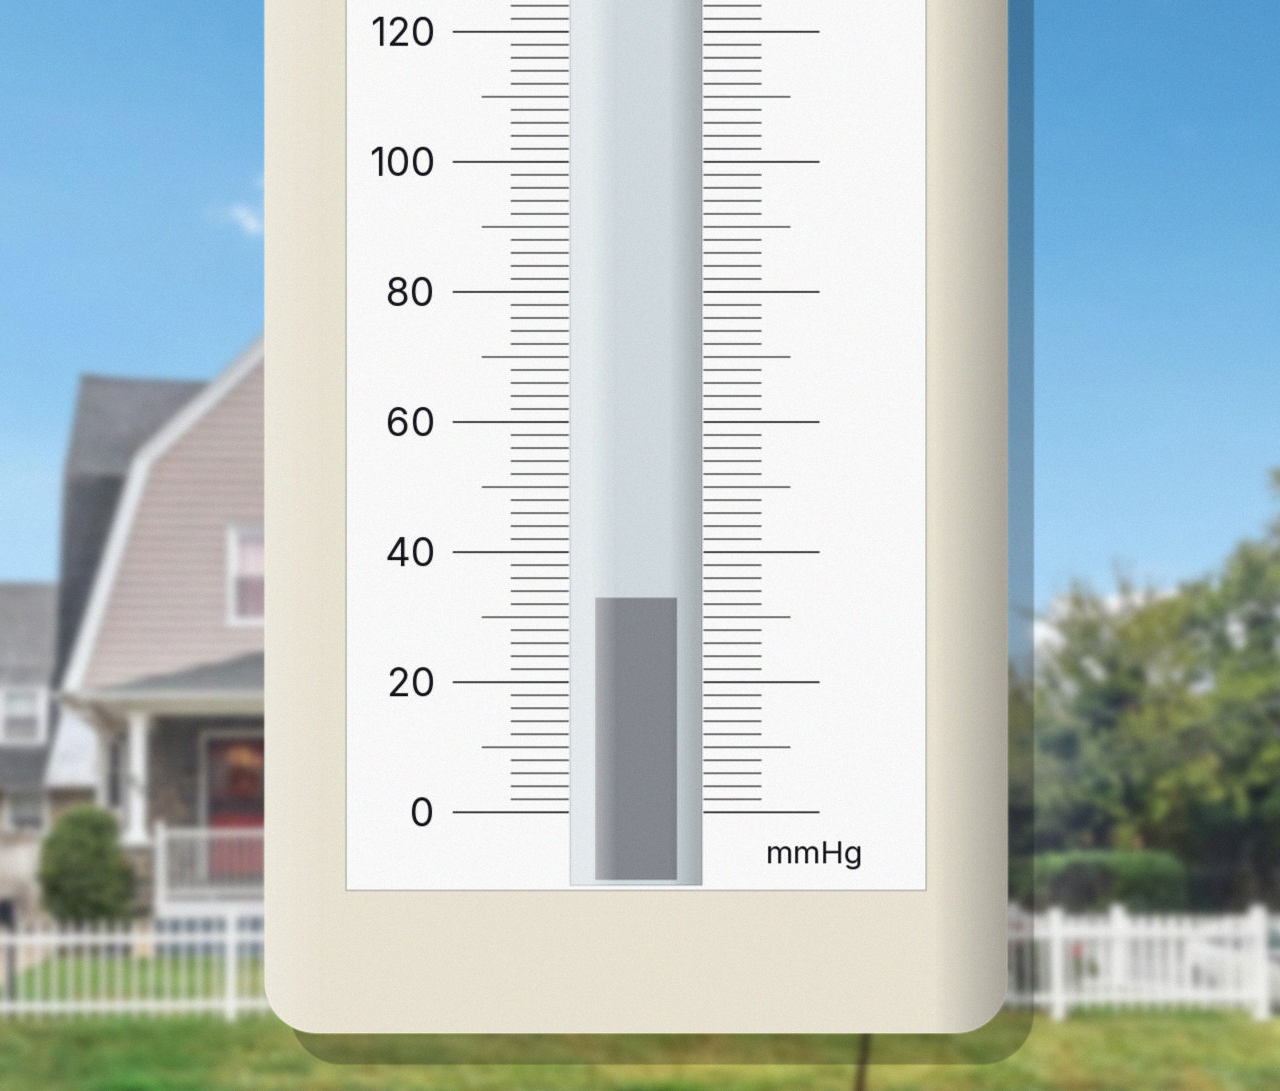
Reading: 33 mmHg
